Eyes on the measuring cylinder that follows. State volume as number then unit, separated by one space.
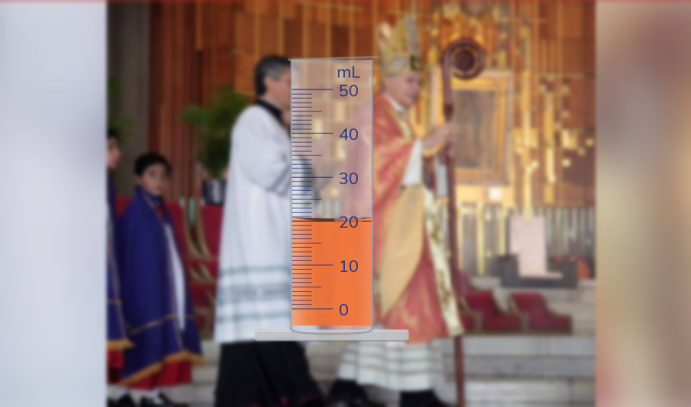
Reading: 20 mL
